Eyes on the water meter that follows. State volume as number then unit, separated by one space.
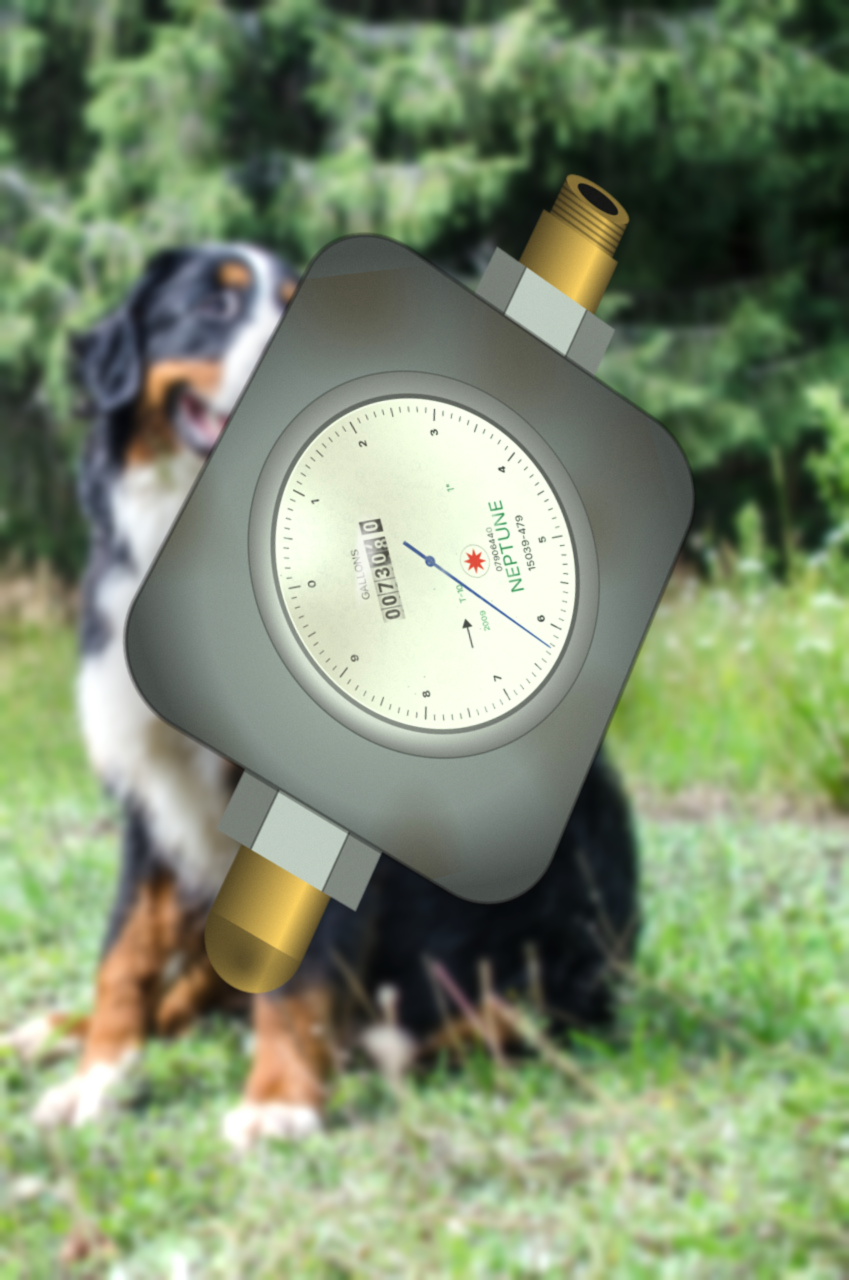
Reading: 73076.2 gal
